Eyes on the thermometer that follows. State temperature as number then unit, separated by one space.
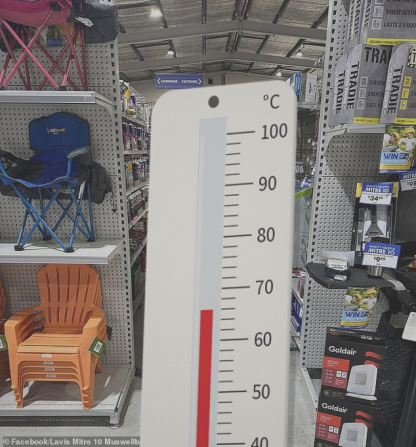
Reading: 66 °C
